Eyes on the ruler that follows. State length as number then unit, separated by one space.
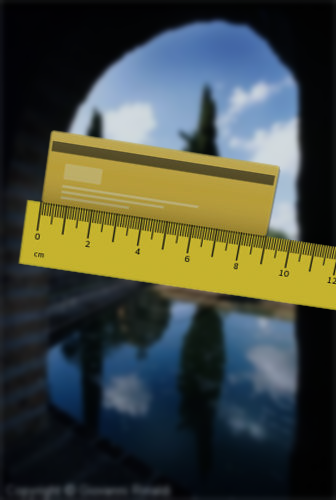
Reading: 9 cm
